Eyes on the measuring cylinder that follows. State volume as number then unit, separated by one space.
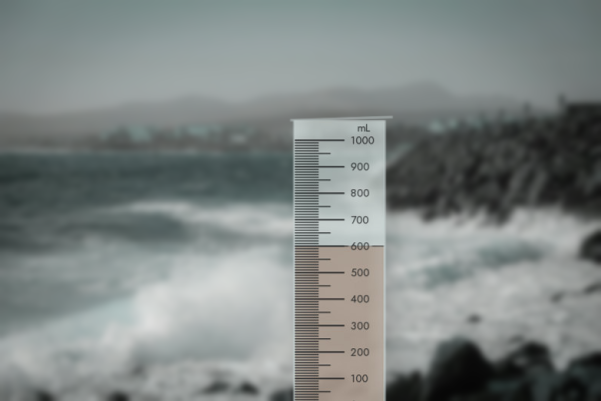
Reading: 600 mL
